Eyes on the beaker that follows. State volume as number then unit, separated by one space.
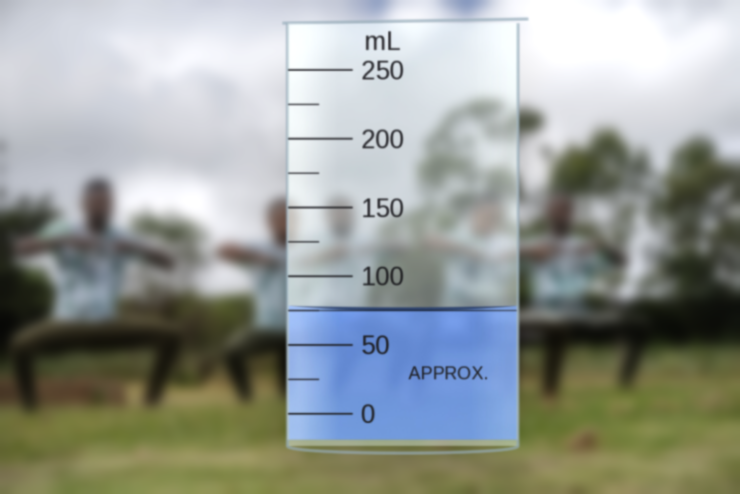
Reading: 75 mL
